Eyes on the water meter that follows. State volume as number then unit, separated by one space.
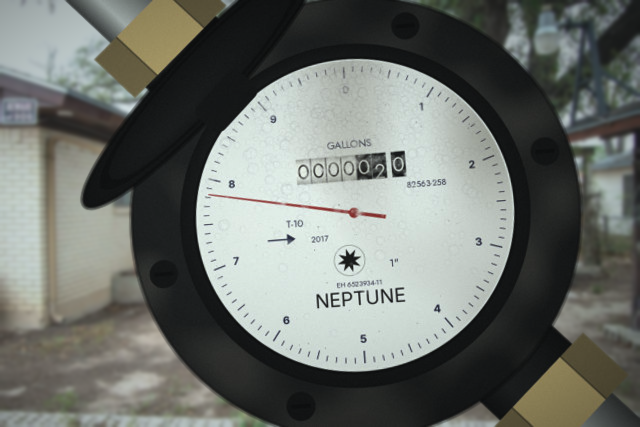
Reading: 17.8 gal
